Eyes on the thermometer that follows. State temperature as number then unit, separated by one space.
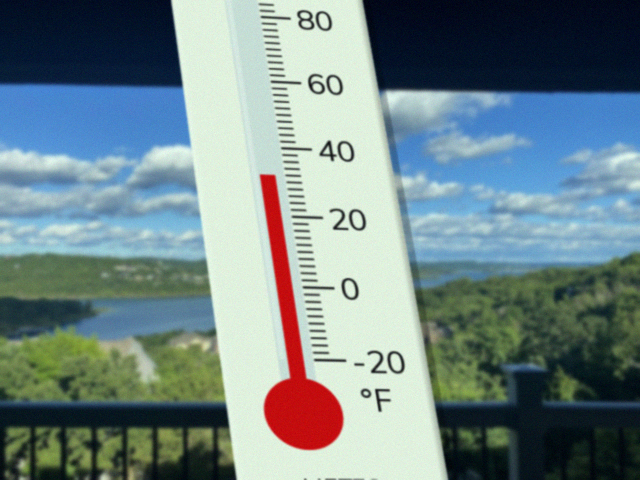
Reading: 32 °F
